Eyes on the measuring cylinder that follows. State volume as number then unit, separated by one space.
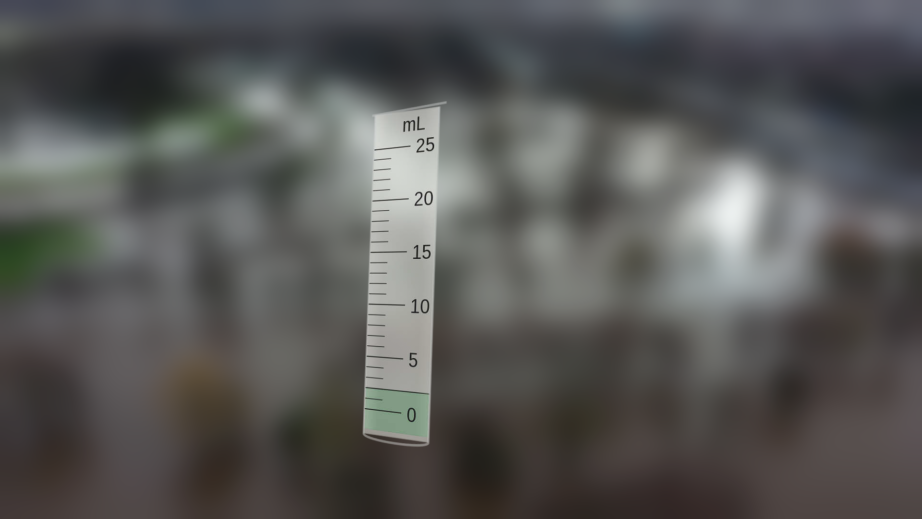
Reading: 2 mL
